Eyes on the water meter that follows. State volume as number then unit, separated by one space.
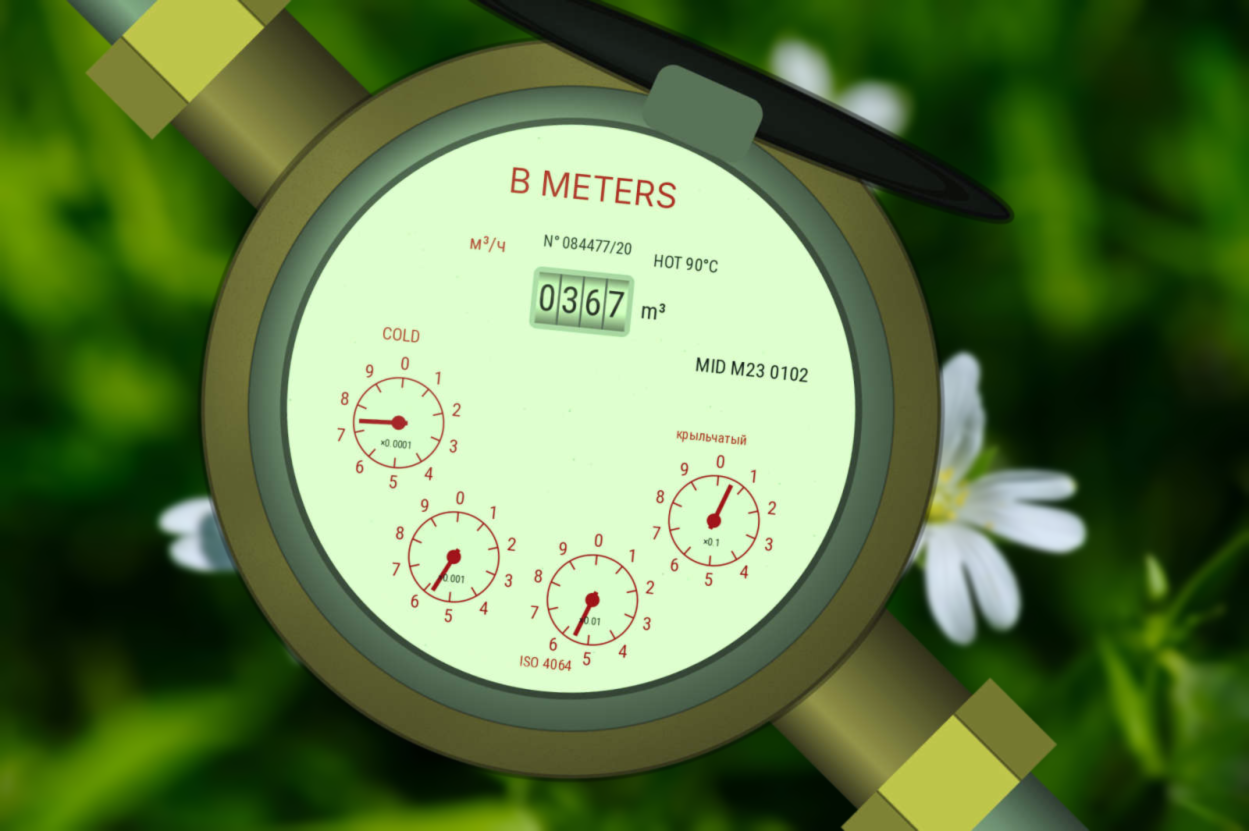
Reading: 367.0557 m³
